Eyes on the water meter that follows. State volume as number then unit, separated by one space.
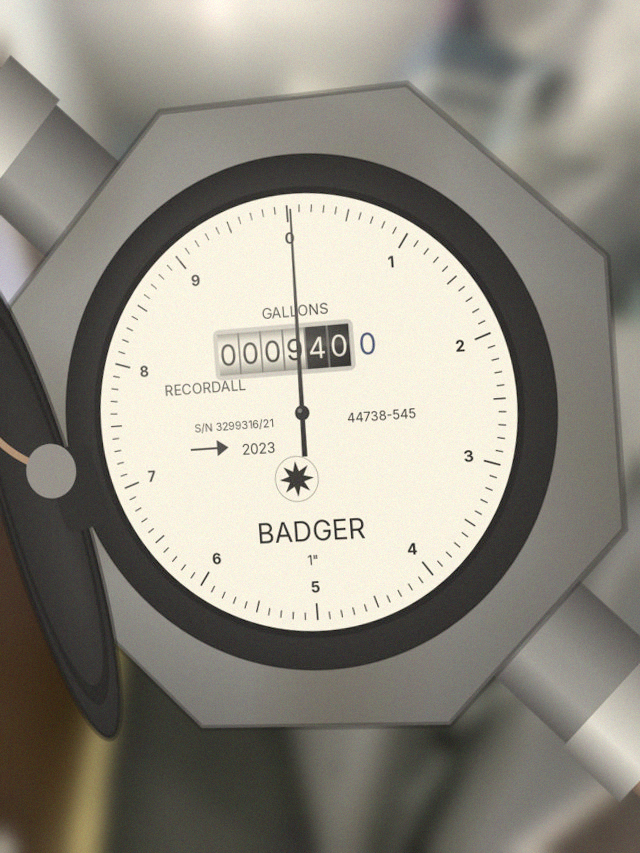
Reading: 9400.0 gal
